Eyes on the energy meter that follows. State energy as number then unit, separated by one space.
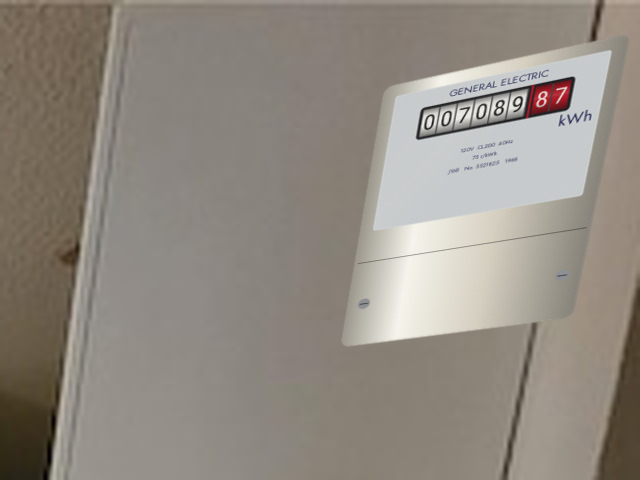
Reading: 7089.87 kWh
